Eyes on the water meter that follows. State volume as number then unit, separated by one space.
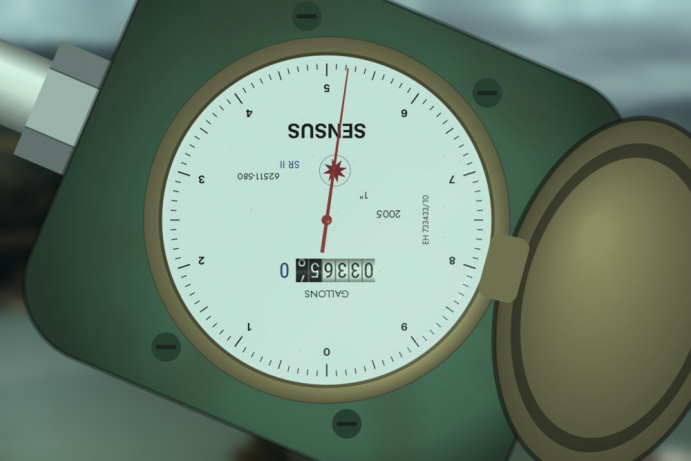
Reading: 336575.2 gal
